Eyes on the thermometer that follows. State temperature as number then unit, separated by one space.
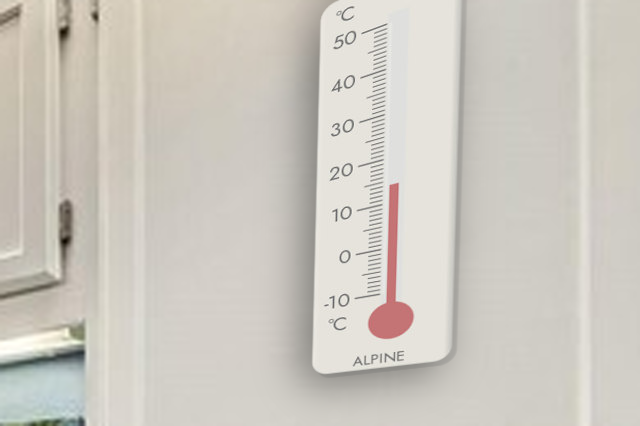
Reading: 14 °C
